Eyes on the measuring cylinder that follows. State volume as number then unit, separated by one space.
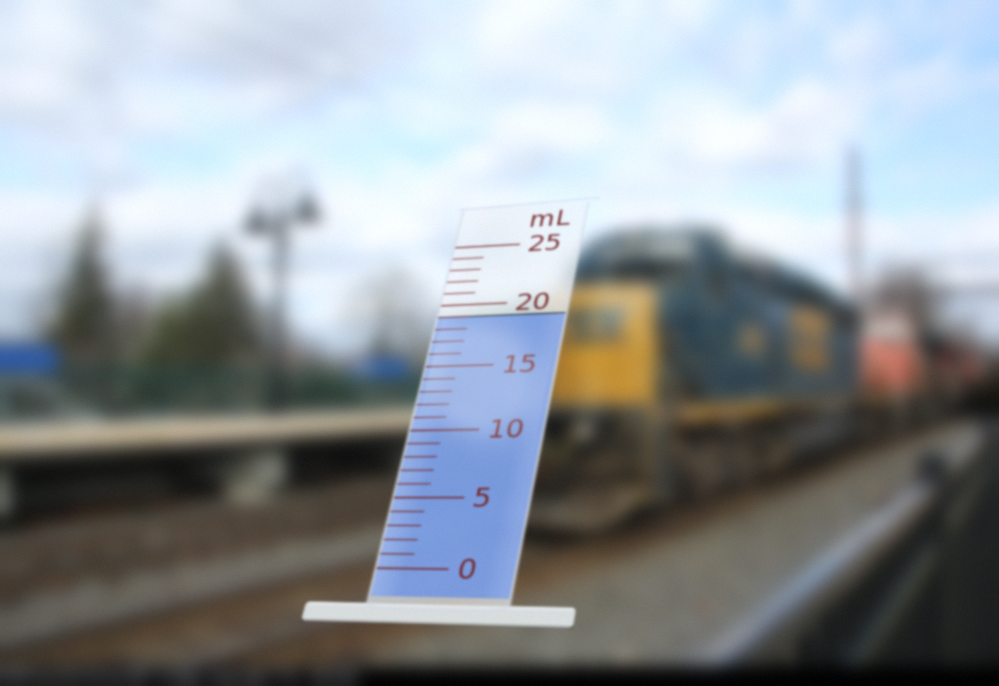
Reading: 19 mL
